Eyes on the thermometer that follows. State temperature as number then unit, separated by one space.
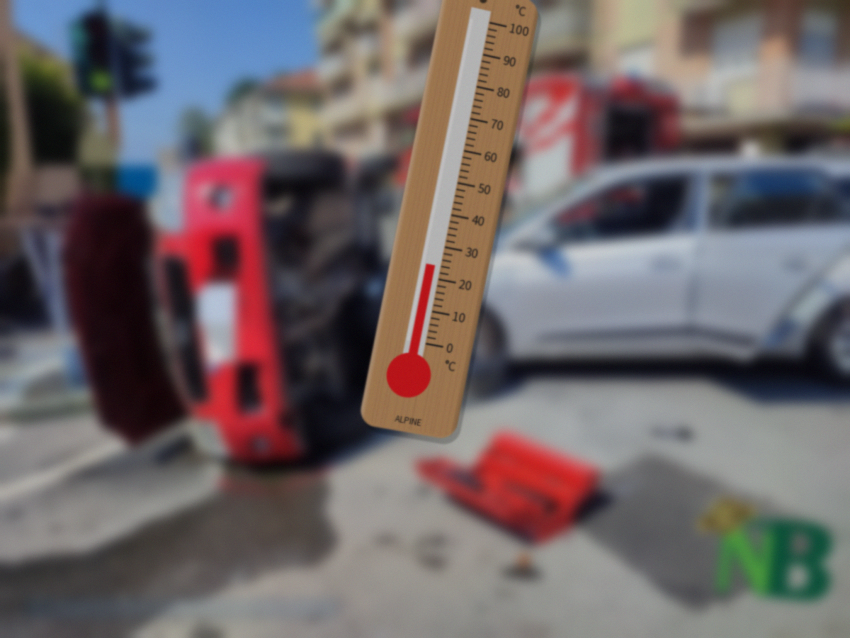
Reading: 24 °C
